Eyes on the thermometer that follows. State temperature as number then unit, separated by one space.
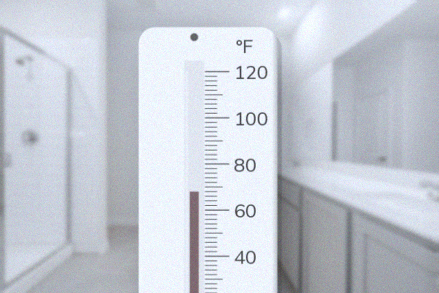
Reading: 68 °F
